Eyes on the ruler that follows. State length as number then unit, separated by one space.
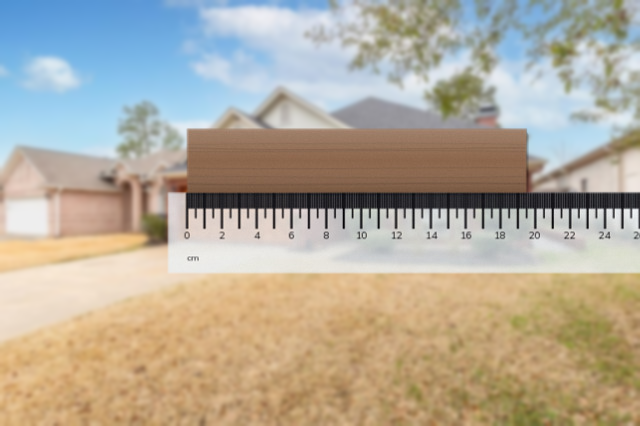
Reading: 19.5 cm
